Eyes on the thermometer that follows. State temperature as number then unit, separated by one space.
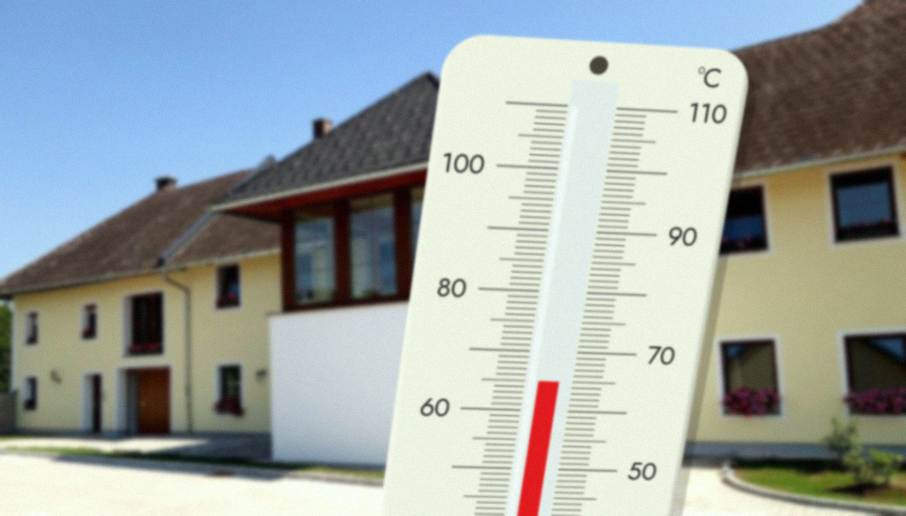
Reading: 65 °C
